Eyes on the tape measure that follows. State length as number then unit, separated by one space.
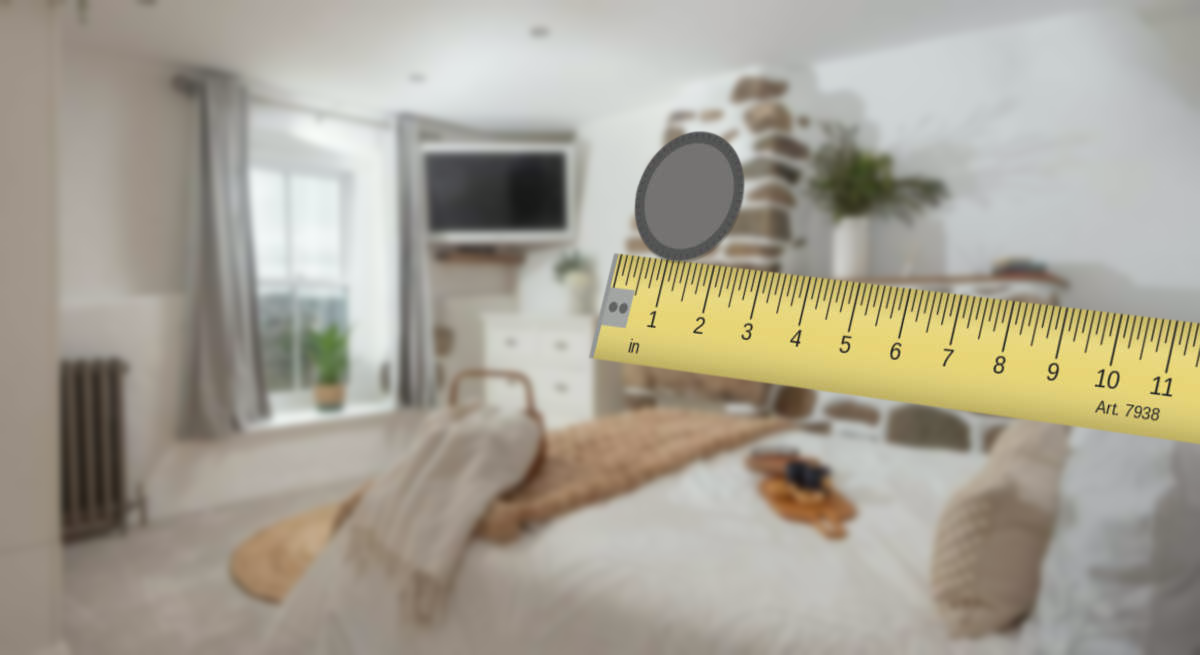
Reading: 2.25 in
